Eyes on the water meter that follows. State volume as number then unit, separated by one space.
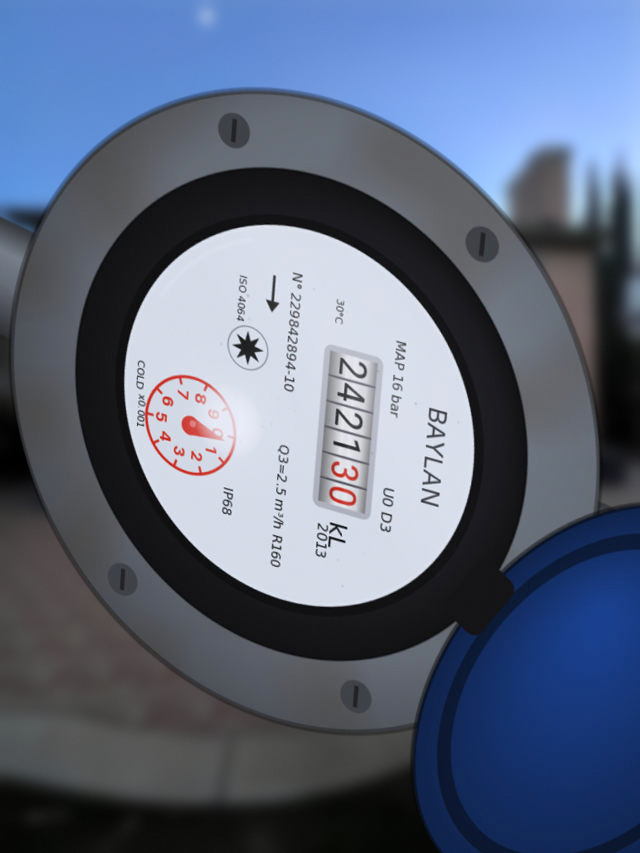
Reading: 2421.300 kL
